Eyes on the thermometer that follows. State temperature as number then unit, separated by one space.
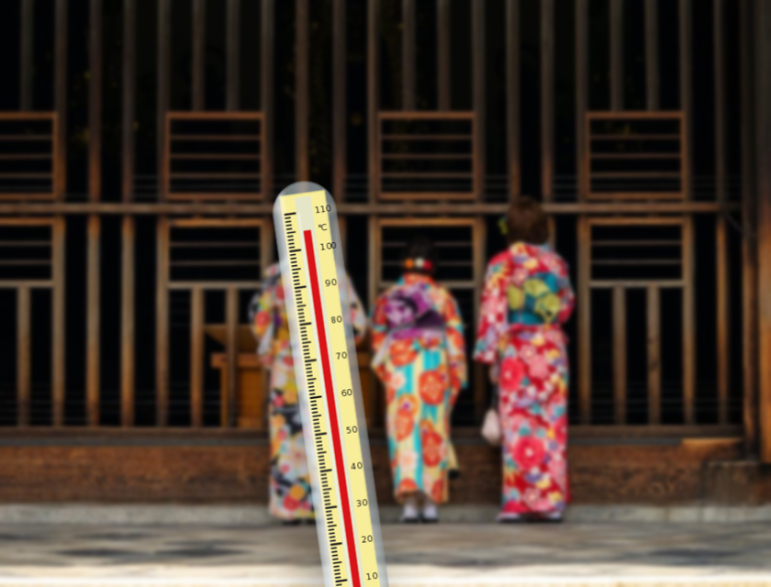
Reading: 105 °C
